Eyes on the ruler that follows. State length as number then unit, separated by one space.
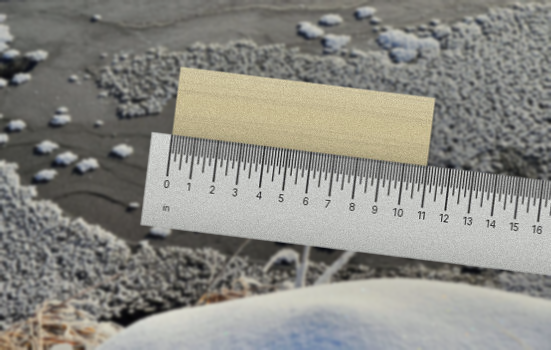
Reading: 11 in
